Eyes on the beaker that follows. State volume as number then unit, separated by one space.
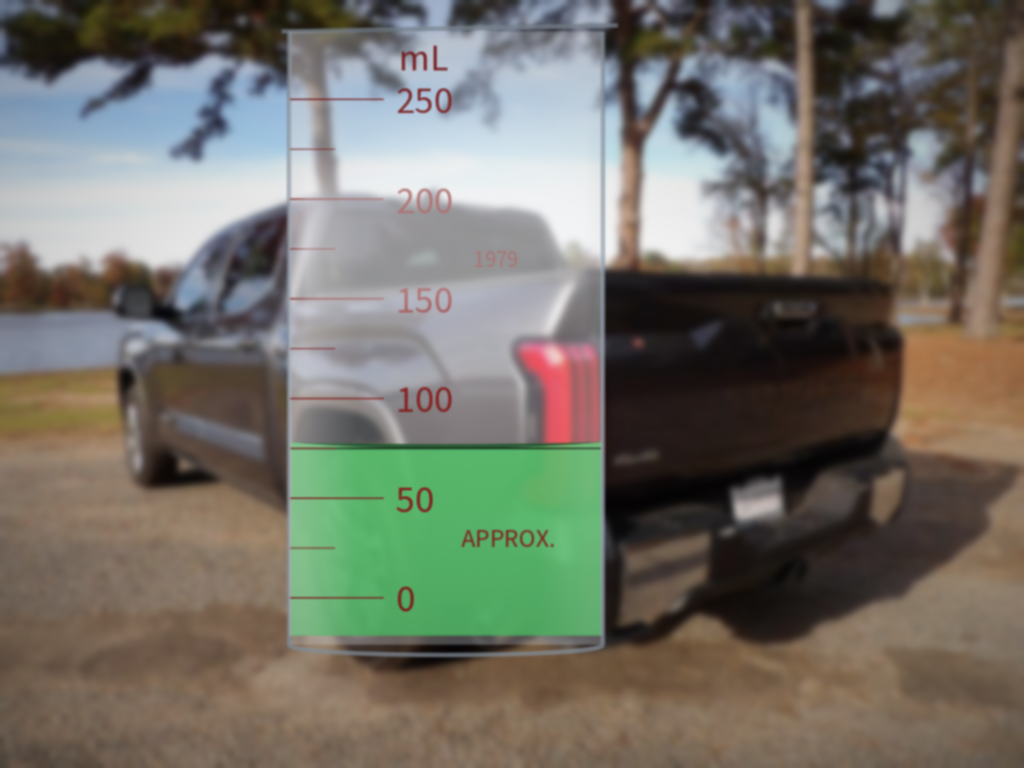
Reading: 75 mL
